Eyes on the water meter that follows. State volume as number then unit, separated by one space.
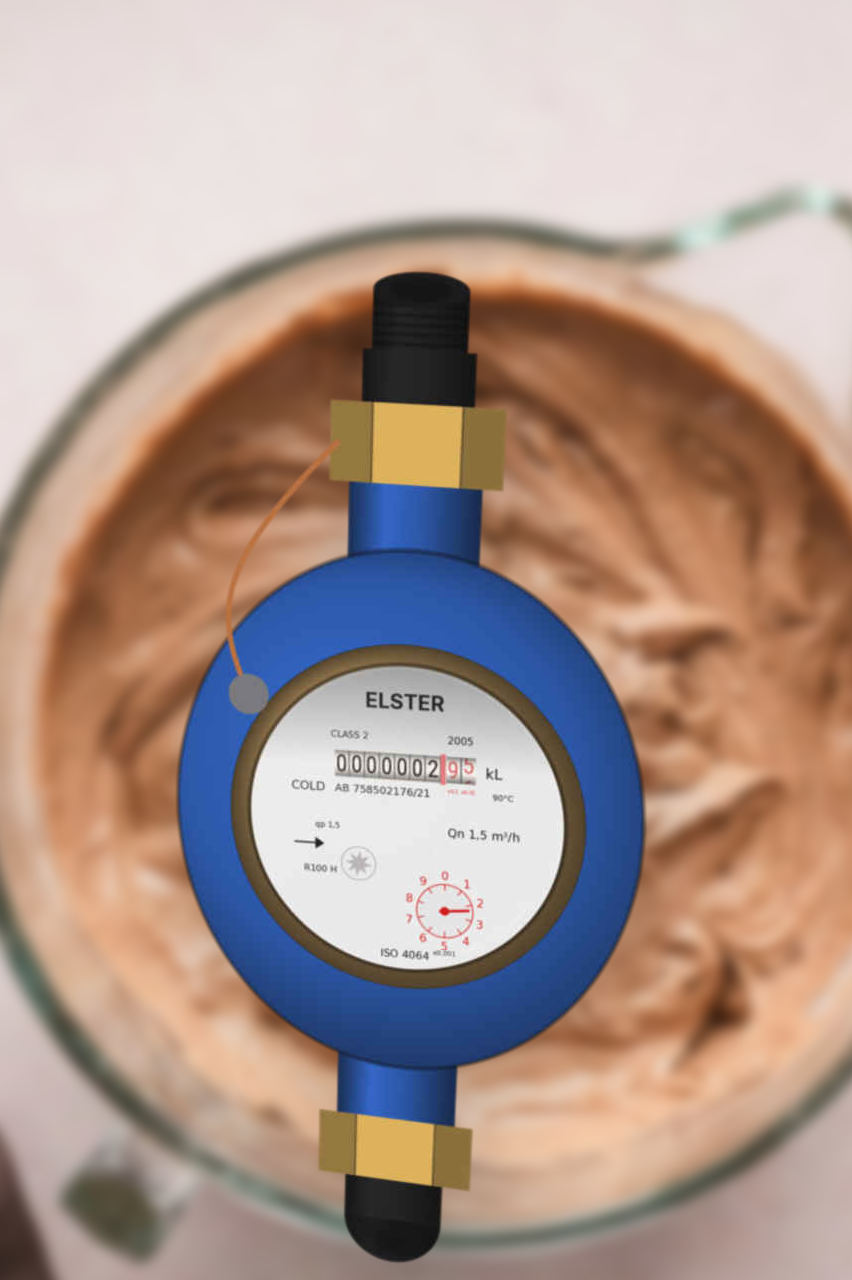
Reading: 2.952 kL
